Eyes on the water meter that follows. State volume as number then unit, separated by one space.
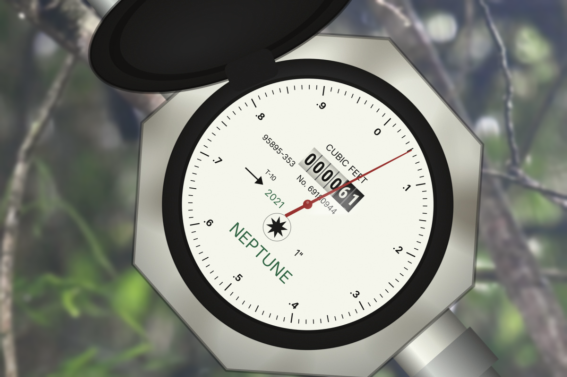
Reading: 61.05 ft³
